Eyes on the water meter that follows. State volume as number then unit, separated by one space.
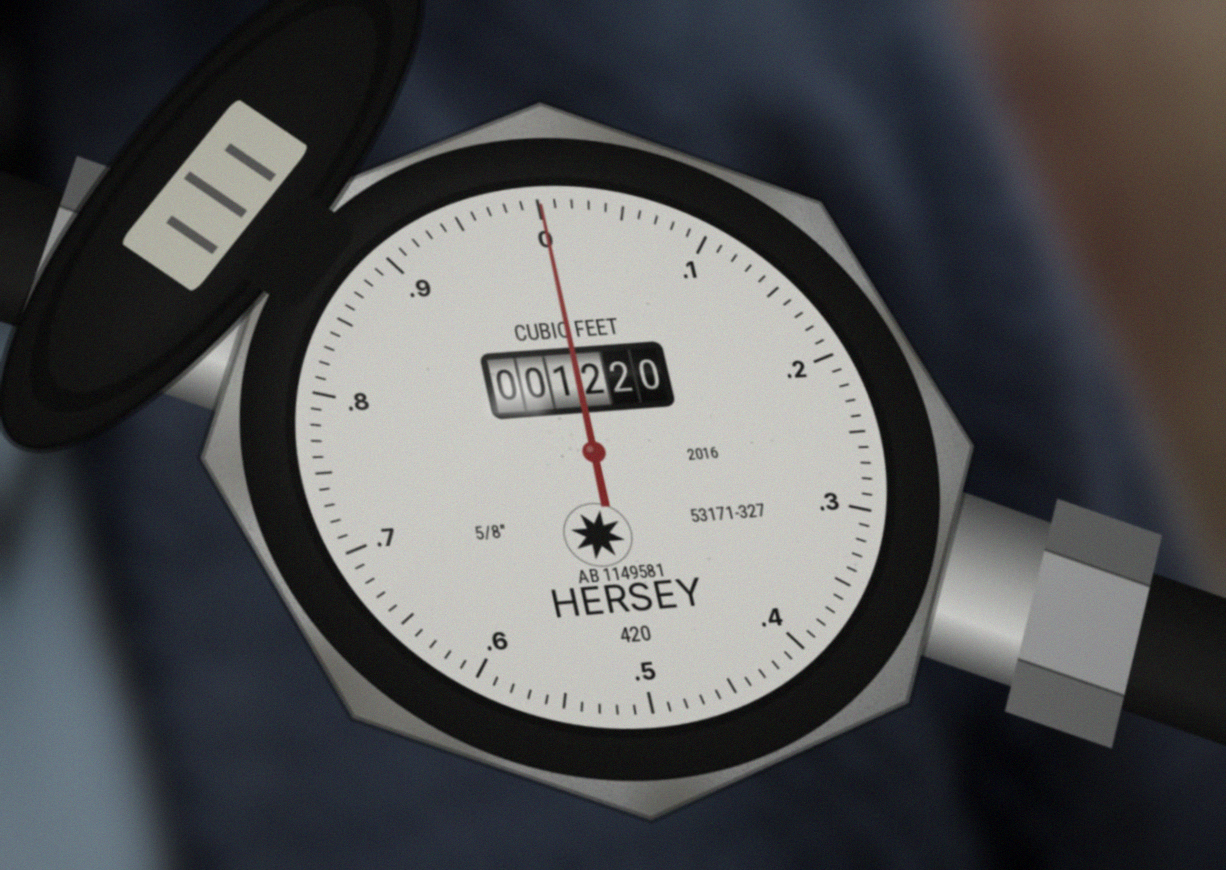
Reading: 1220.00 ft³
